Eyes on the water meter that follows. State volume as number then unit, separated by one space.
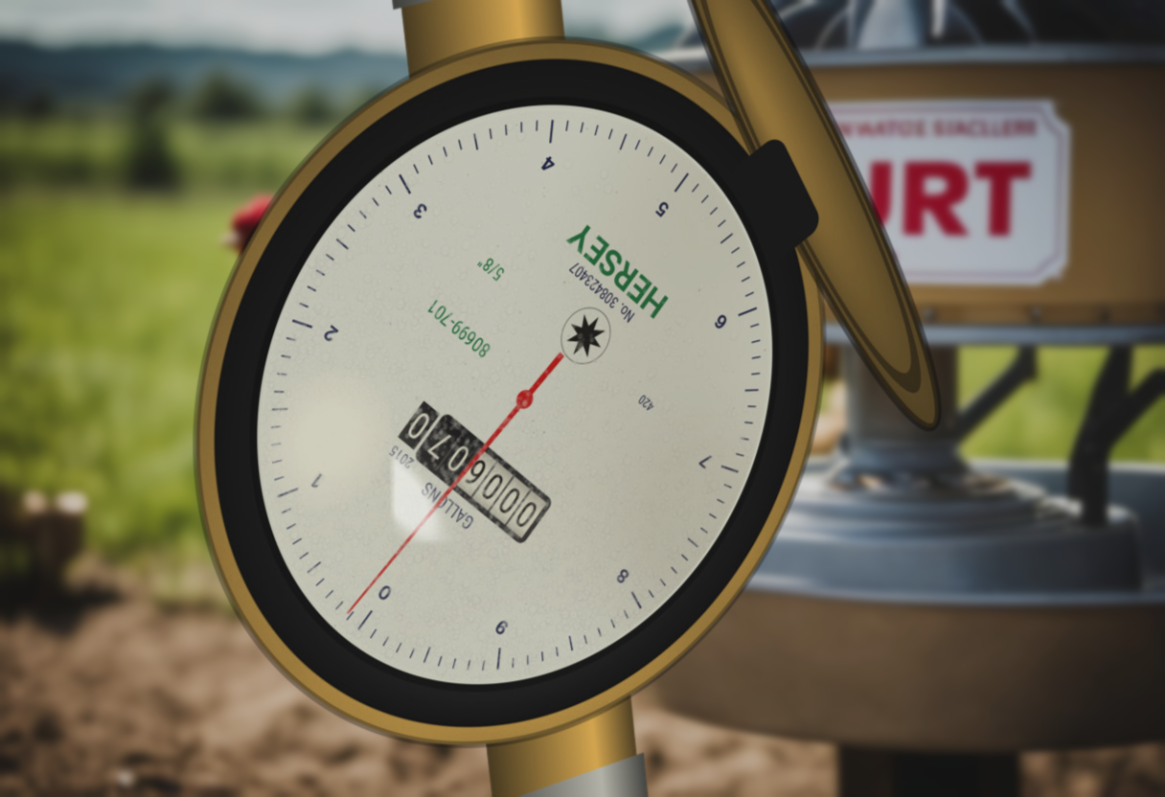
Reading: 6070.1 gal
